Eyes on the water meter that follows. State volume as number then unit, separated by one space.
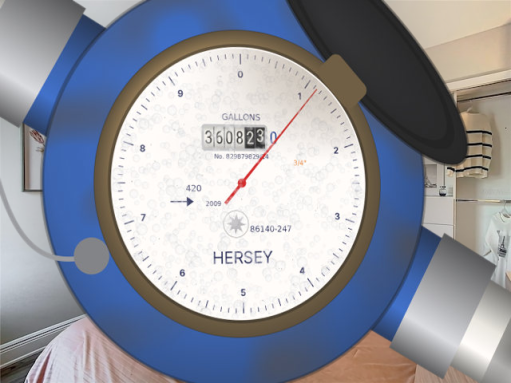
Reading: 3608231.1 gal
